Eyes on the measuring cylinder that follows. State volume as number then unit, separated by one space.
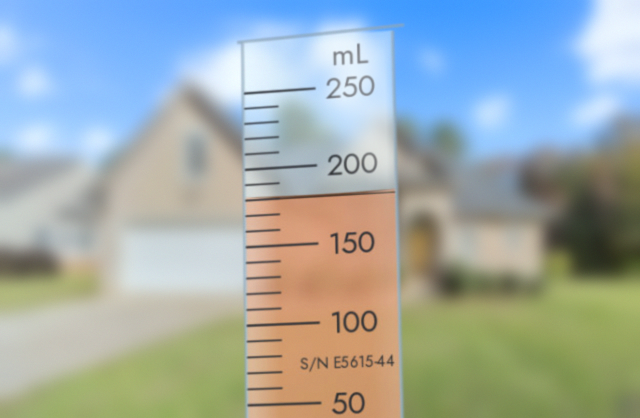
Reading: 180 mL
